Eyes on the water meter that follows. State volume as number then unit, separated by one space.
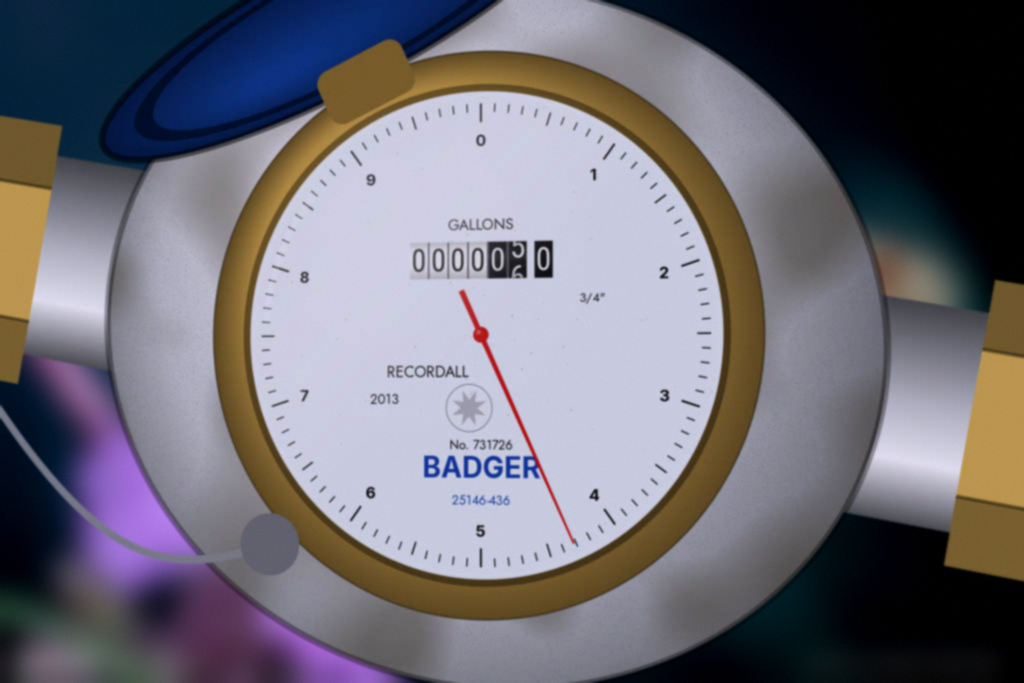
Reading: 54.3 gal
